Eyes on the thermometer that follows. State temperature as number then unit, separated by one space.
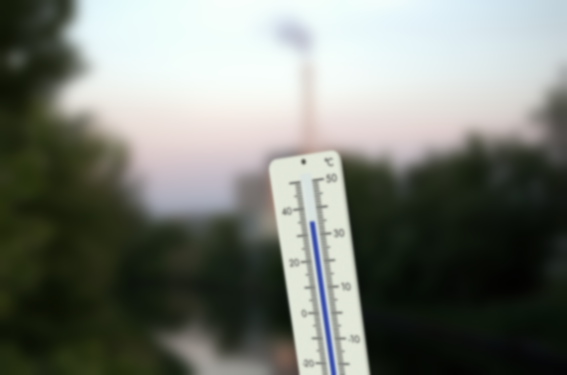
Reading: 35 °C
